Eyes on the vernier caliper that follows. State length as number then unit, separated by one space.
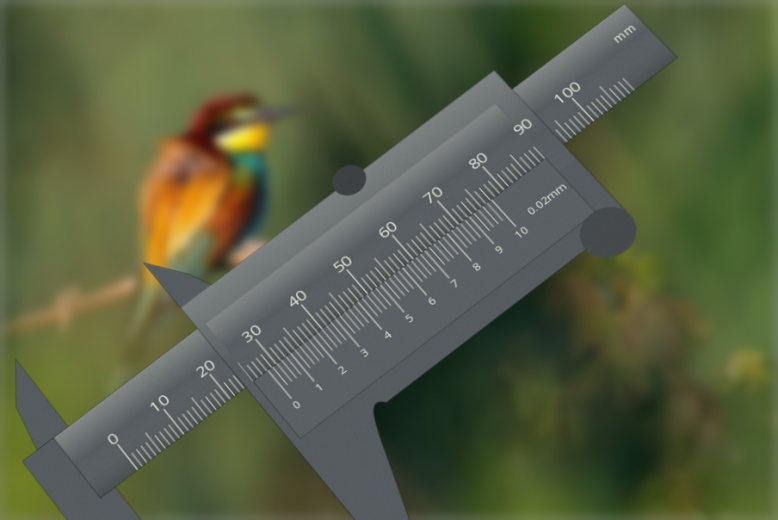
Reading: 28.2 mm
